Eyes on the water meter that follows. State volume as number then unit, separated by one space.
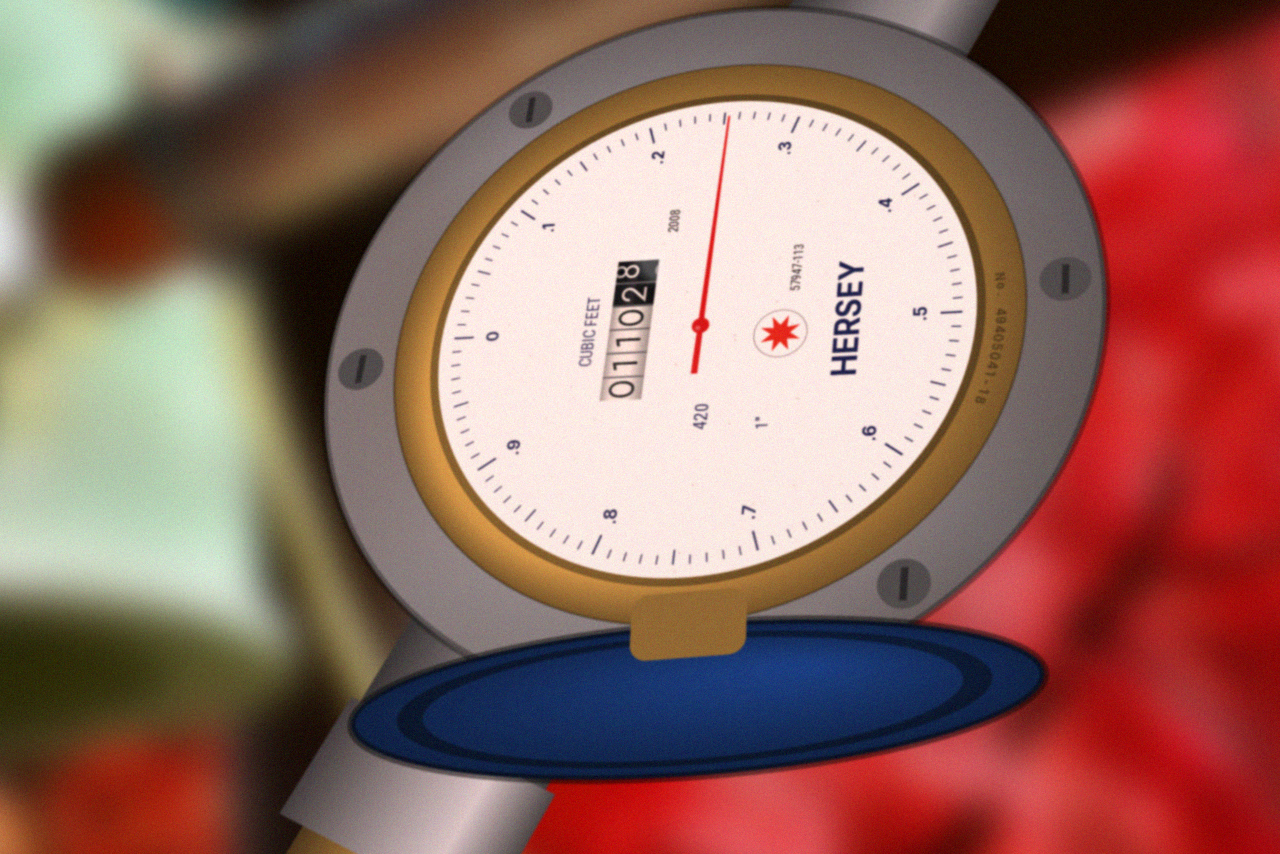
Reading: 11028.25 ft³
